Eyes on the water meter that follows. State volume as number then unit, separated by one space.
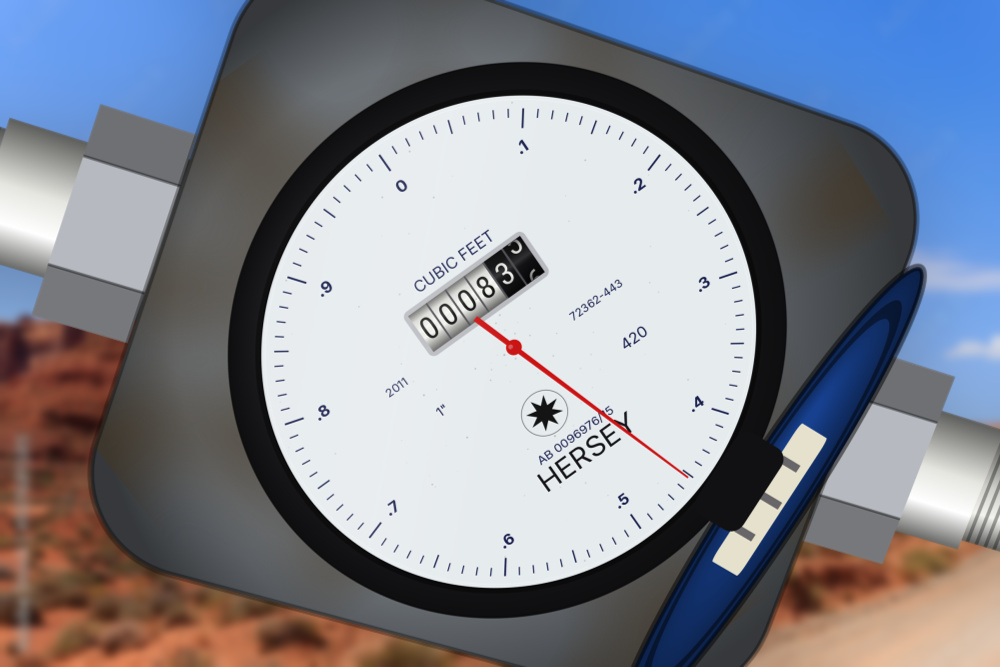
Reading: 835.45 ft³
